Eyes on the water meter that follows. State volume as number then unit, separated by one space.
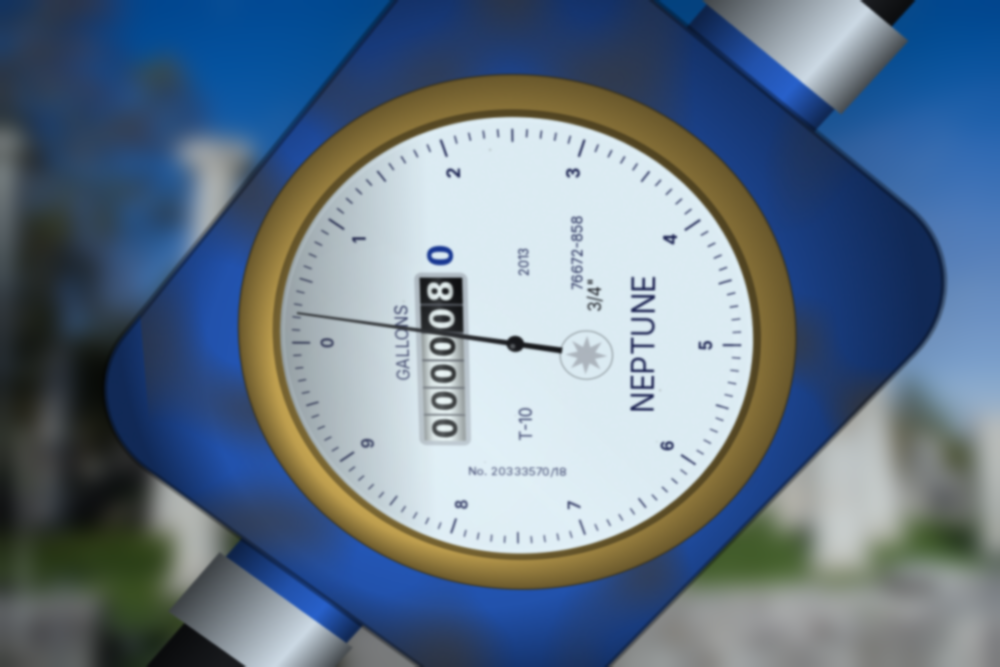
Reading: 80.2 gal
